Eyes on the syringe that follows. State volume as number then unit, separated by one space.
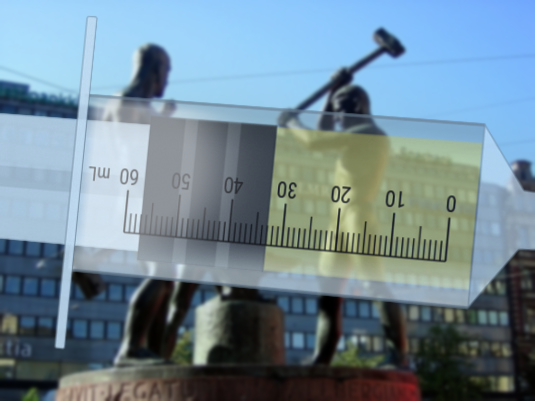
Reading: 33 mL
